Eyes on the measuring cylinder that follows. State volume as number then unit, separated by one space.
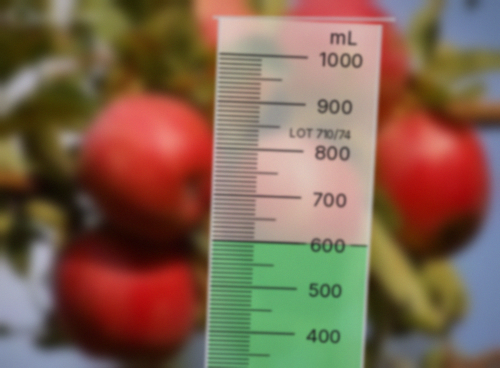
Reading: 600 mL
